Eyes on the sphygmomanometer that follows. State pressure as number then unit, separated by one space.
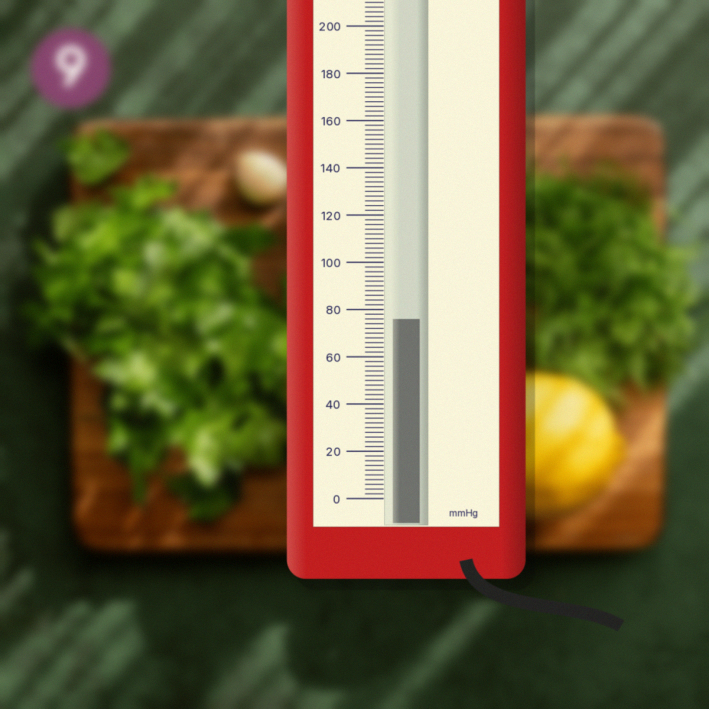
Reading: 76 mmHg
